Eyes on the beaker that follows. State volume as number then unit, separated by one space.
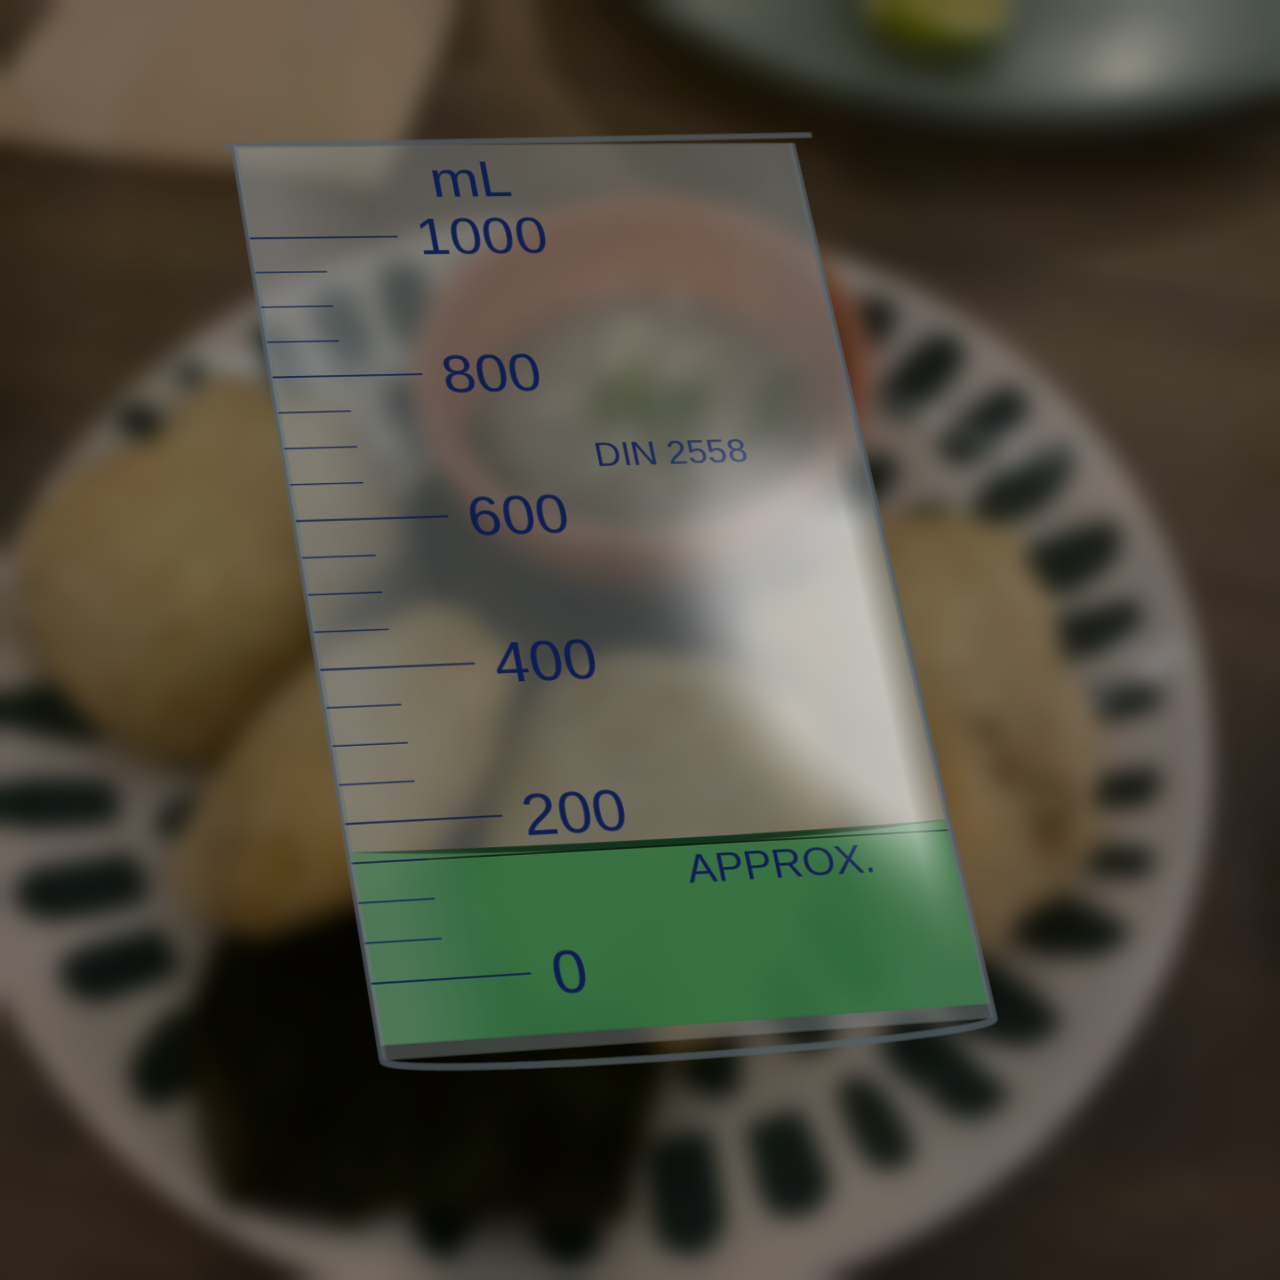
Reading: 150 mL
